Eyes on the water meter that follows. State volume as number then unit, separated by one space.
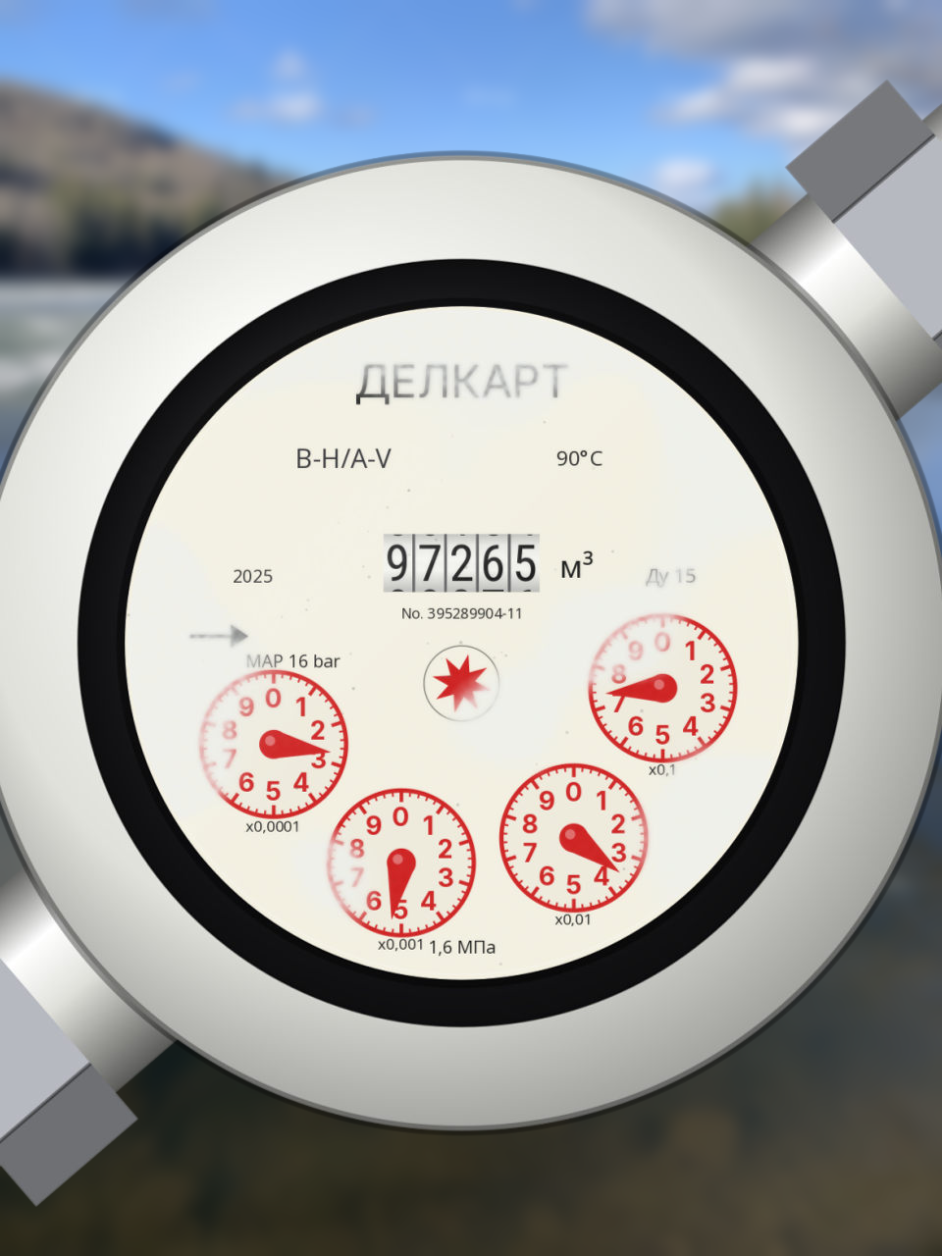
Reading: 97265.7352 m³
